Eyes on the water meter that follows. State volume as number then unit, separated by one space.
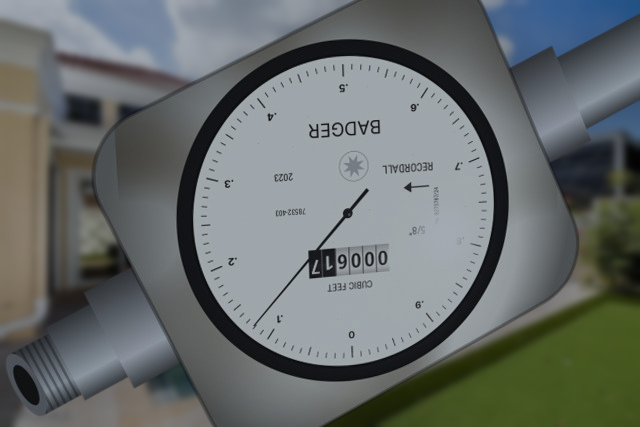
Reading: 617.12 ft³
